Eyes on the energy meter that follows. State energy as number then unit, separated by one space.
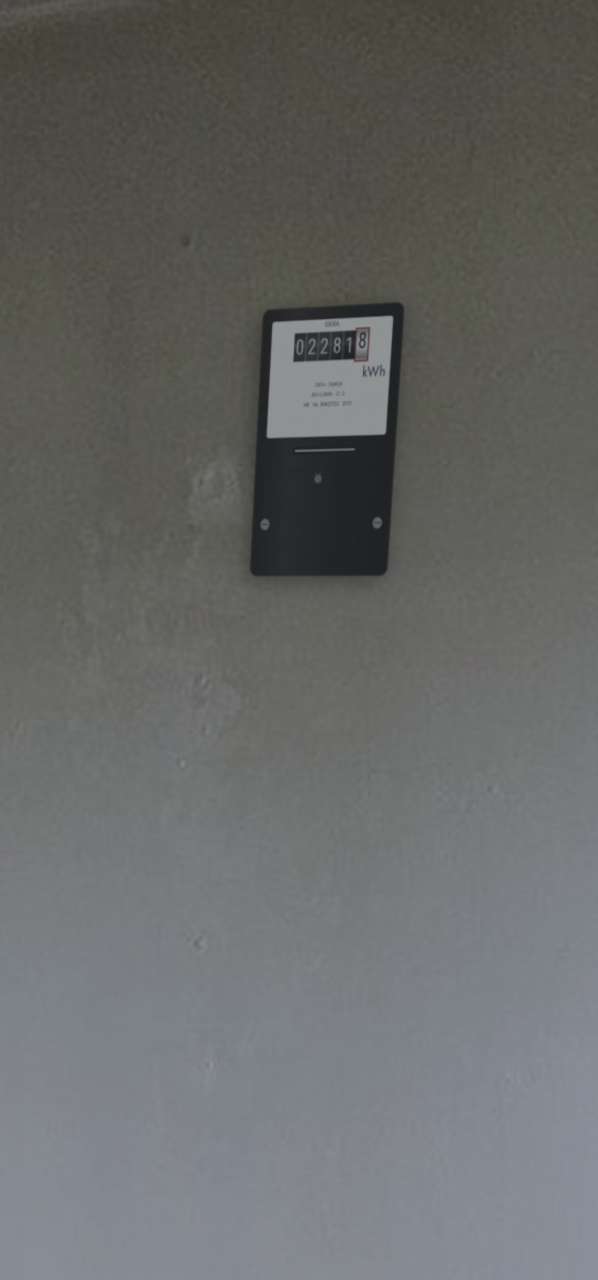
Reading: 2281.8 kWh
